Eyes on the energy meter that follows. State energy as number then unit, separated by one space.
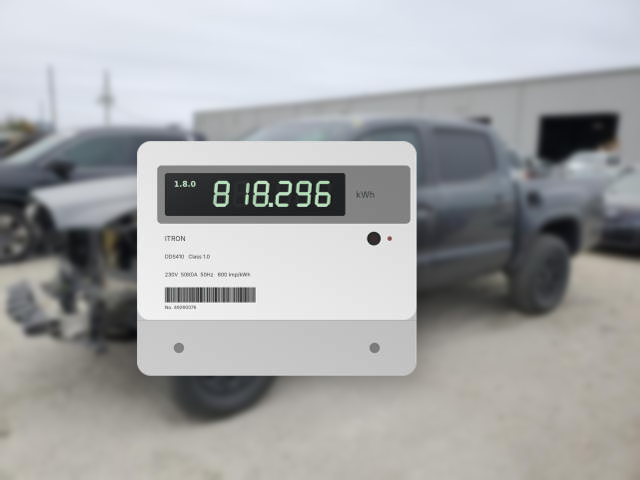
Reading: 818.296 kWh
